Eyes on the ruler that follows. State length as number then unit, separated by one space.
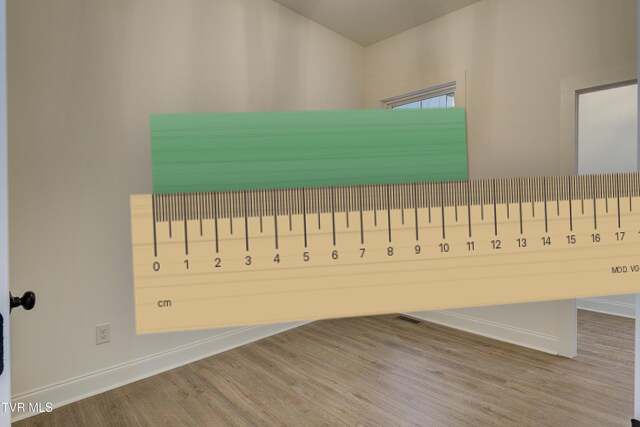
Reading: 11 cm
